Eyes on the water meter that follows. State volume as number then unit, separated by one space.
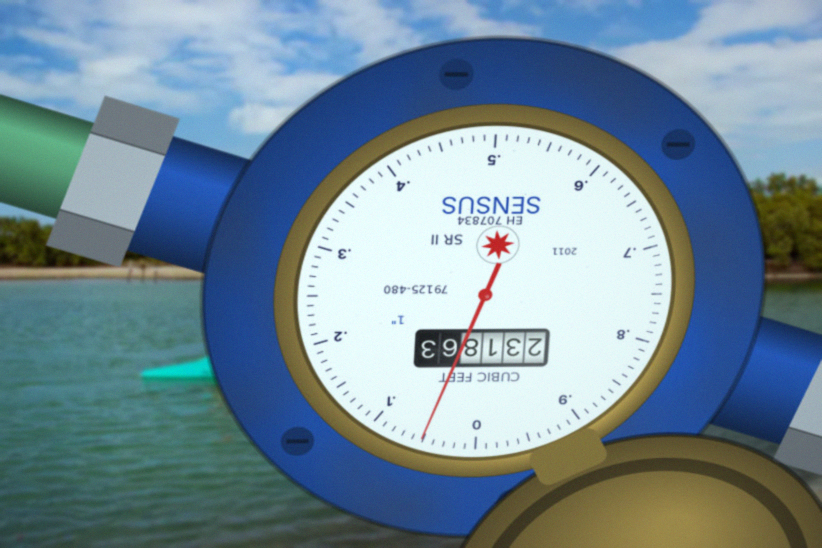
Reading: 231863.05 ft³
